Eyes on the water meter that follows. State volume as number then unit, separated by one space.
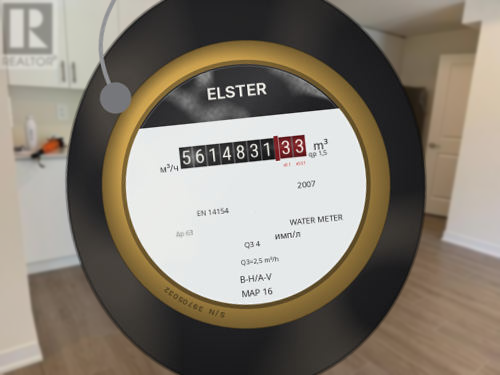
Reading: 5614831.33 m³
